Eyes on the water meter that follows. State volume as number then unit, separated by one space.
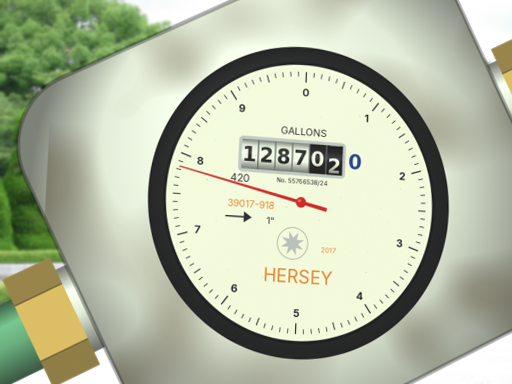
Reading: 1287017.8 gal
